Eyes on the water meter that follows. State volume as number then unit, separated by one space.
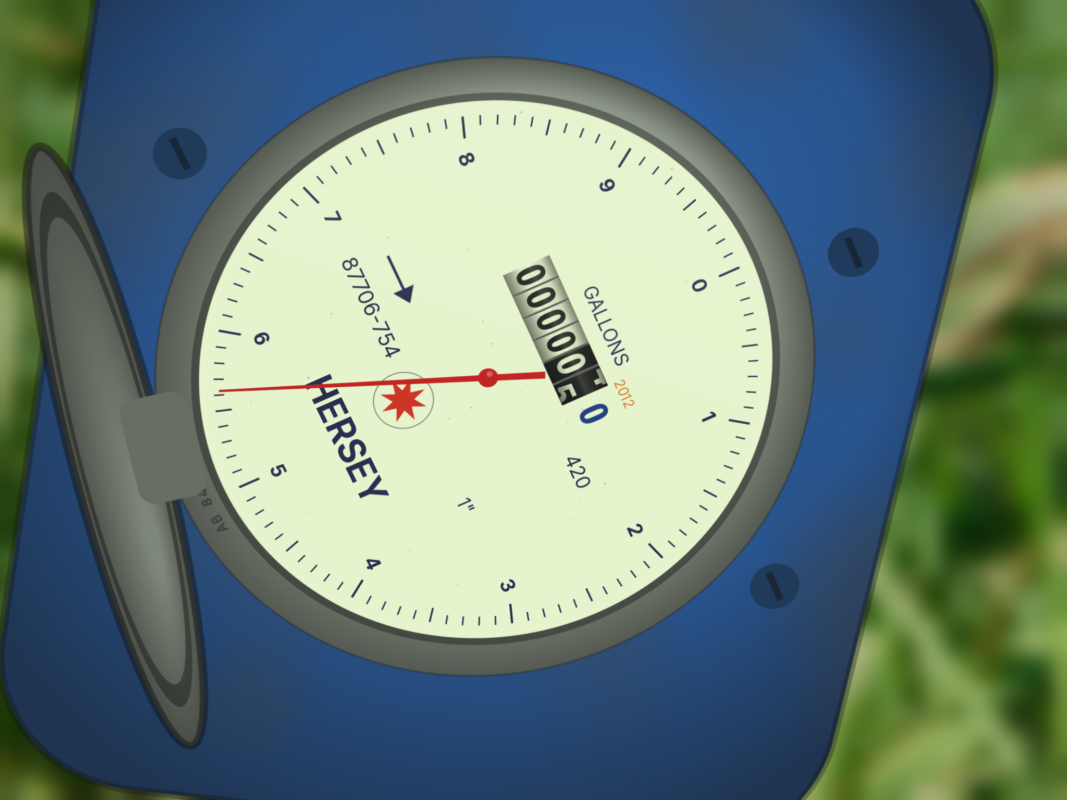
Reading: 45.6 gal
